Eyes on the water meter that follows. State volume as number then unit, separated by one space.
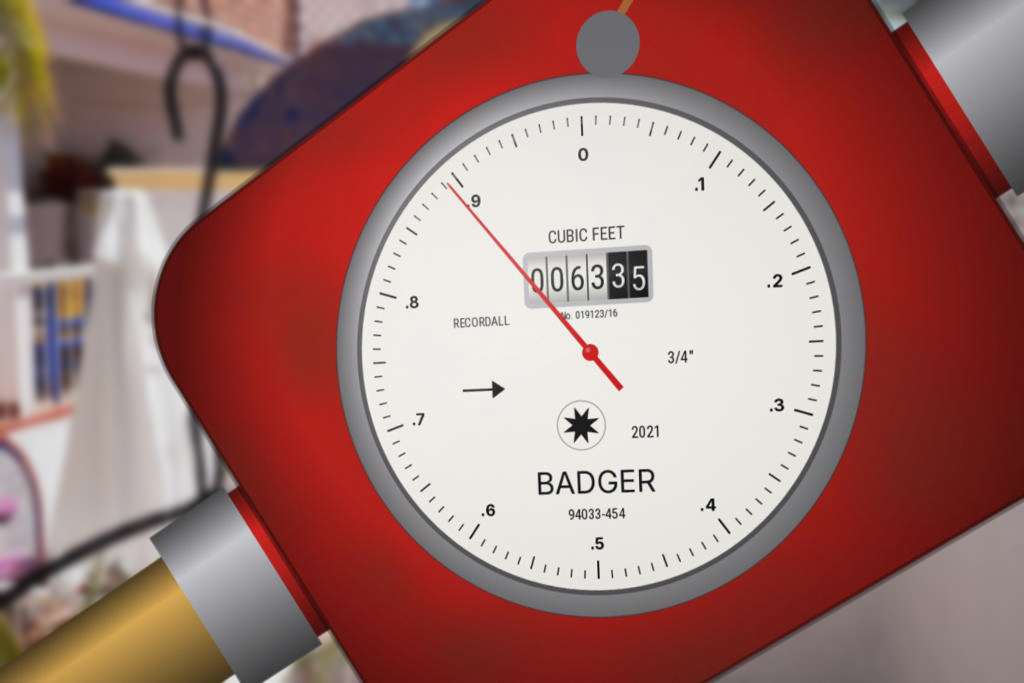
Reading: 6334.89 ft³
